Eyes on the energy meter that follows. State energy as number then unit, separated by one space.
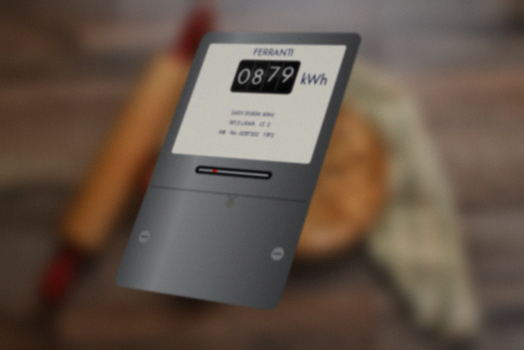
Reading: 879 kWh
